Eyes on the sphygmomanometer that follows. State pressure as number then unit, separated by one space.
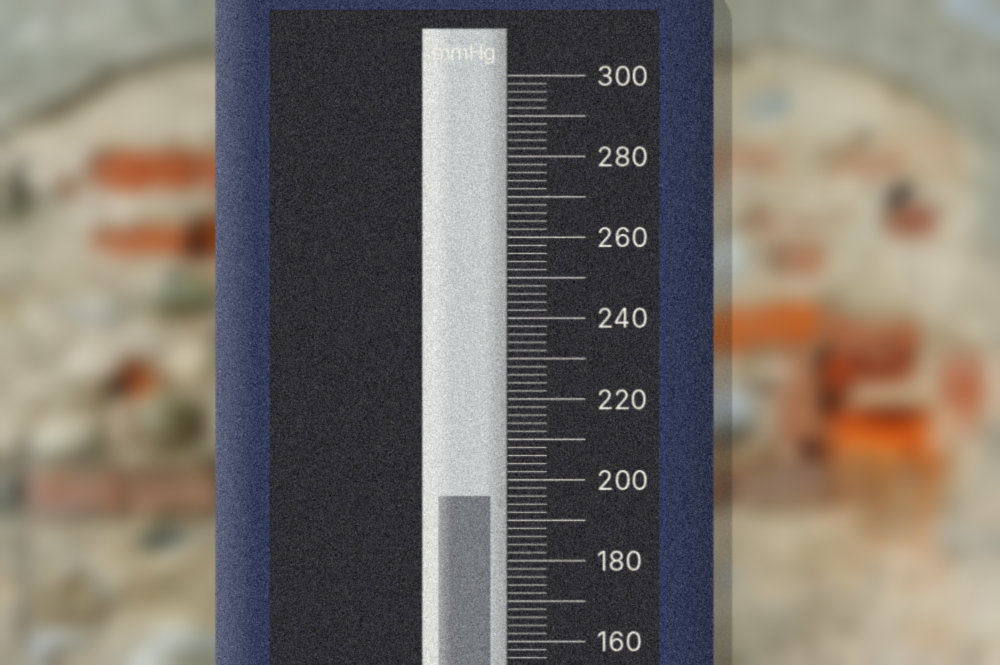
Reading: 196 mmHg
